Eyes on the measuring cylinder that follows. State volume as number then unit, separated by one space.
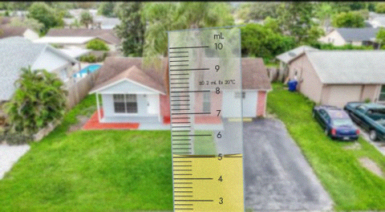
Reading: 5 mL
